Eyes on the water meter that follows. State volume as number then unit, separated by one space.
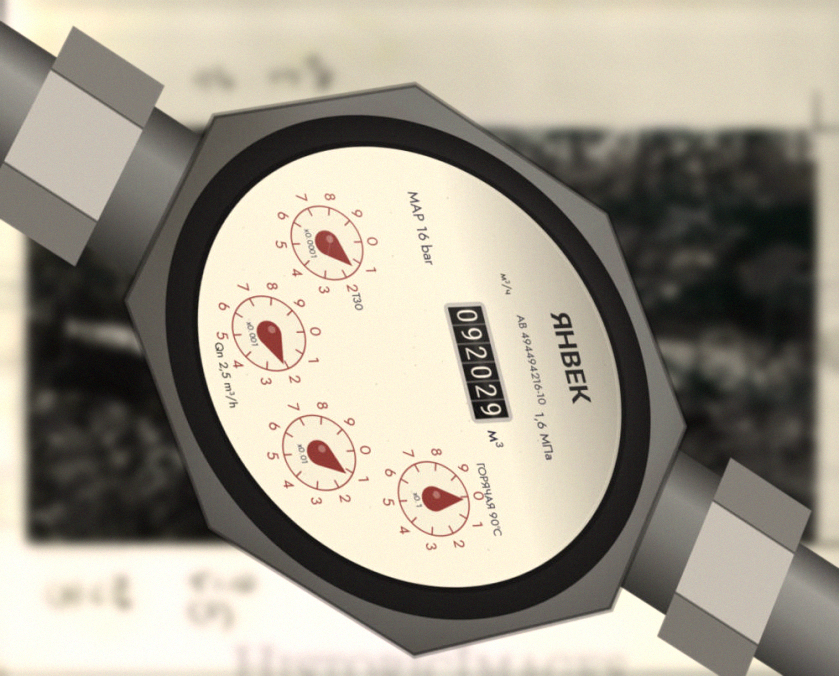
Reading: 92029.0121 m³
